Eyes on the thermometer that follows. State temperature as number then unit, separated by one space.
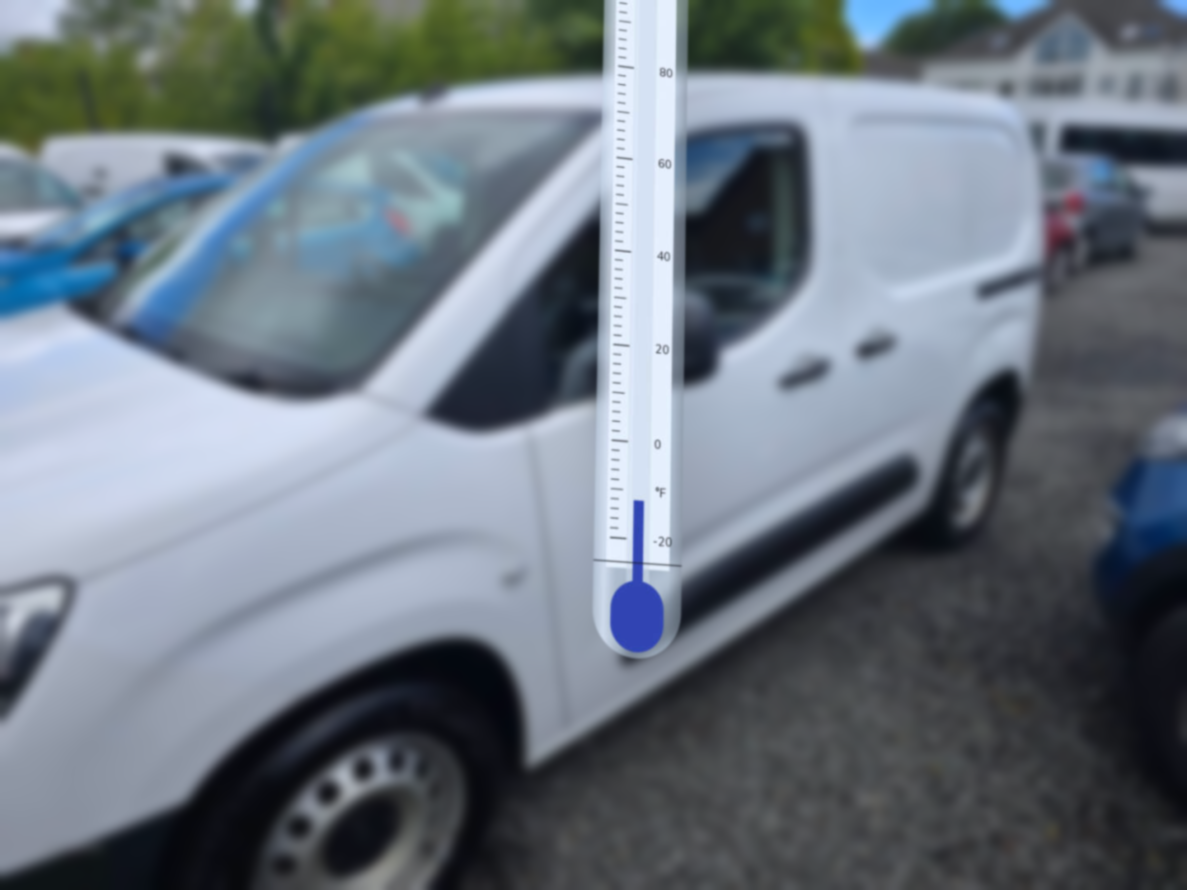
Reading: -12 °F
